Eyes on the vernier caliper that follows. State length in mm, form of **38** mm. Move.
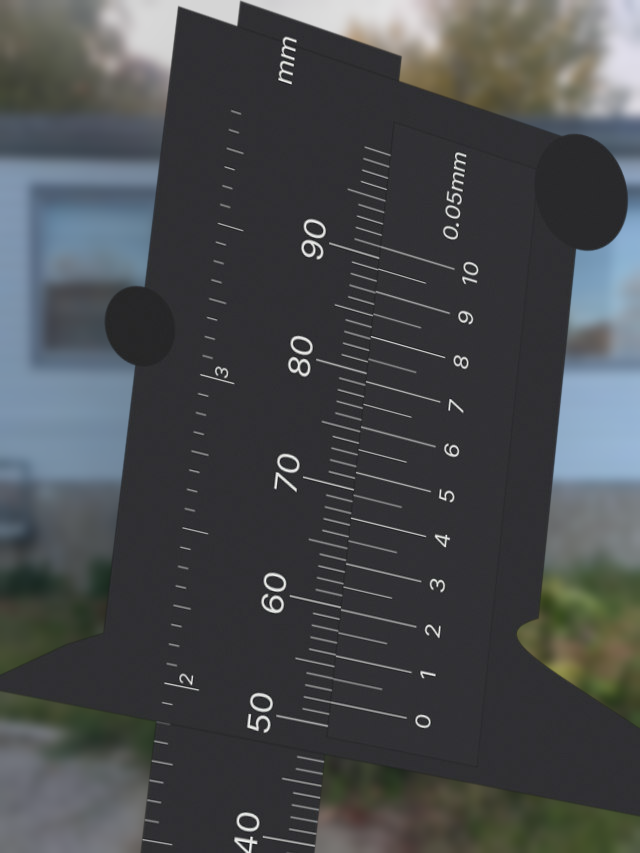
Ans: **52.0** mm
